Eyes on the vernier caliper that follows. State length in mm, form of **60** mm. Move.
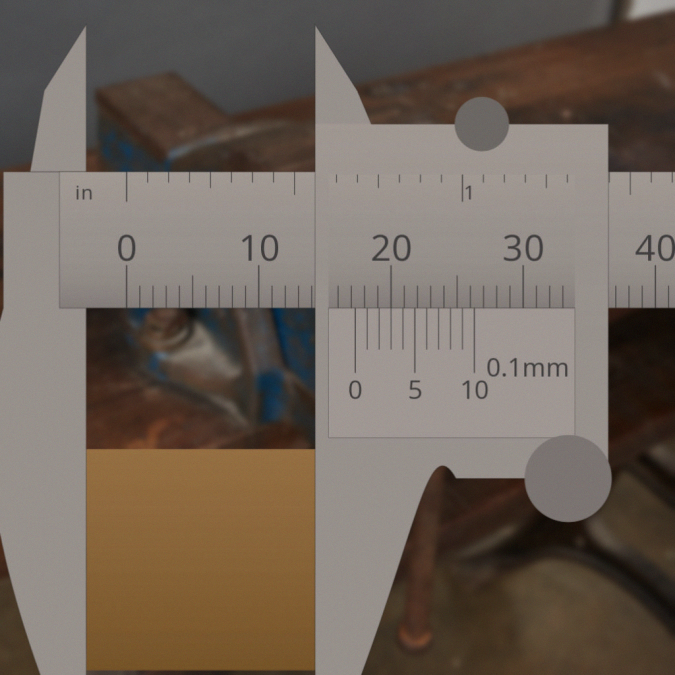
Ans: **17.3** mm
